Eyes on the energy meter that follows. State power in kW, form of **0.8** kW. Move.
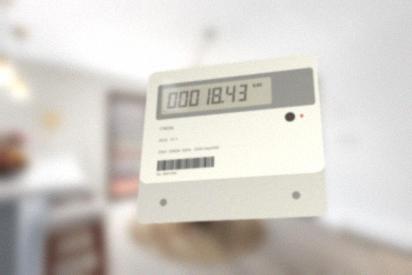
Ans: **18.43** kW
